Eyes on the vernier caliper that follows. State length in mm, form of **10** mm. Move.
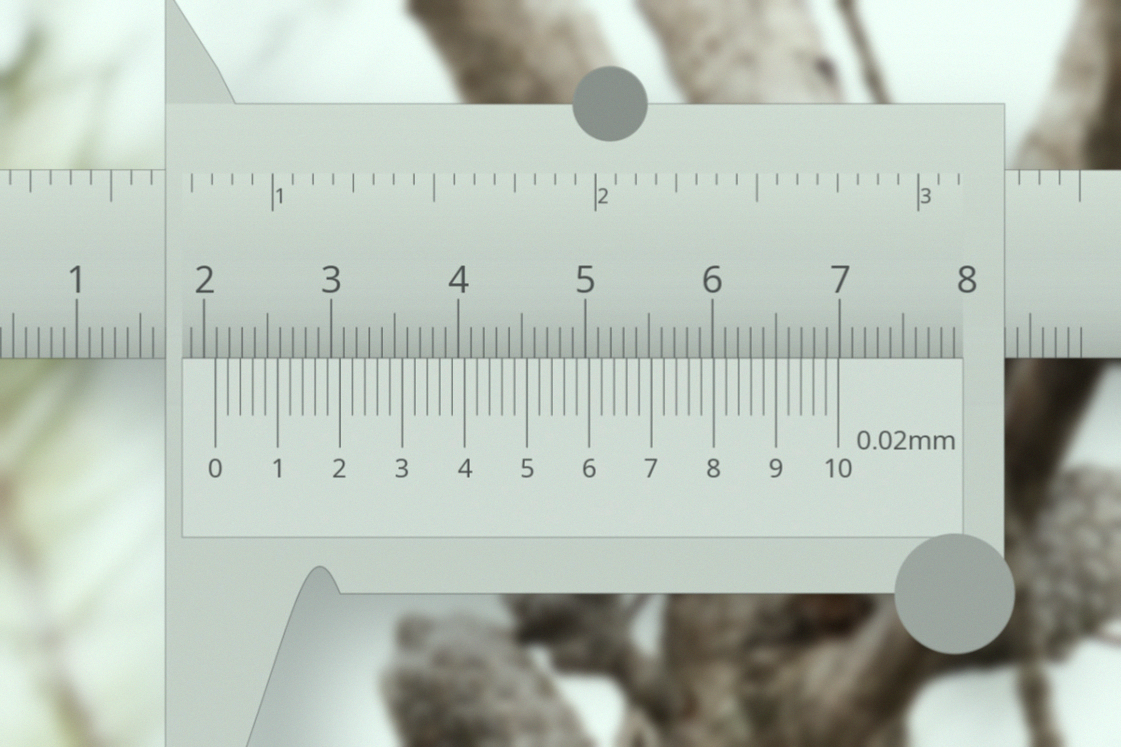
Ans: **20.9** mm
